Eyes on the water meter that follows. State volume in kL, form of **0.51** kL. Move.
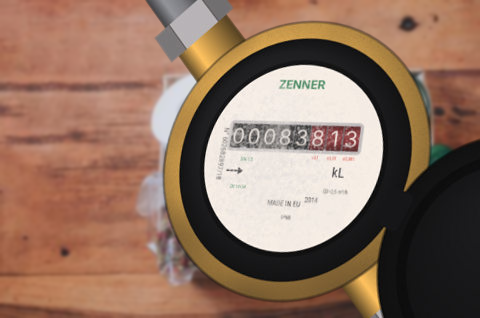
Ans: **83.813** kL
